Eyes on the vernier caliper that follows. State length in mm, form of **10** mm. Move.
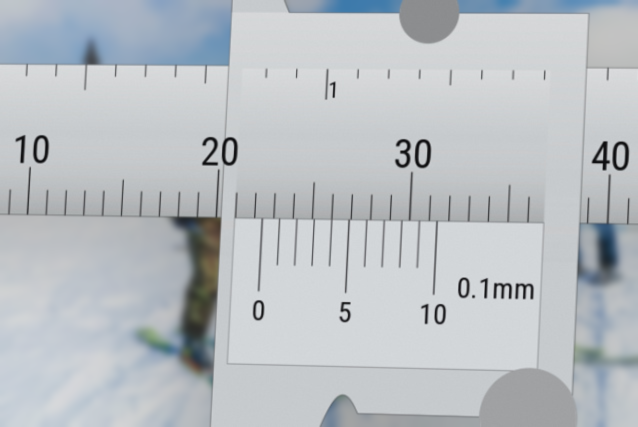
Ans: **22.4** mm
